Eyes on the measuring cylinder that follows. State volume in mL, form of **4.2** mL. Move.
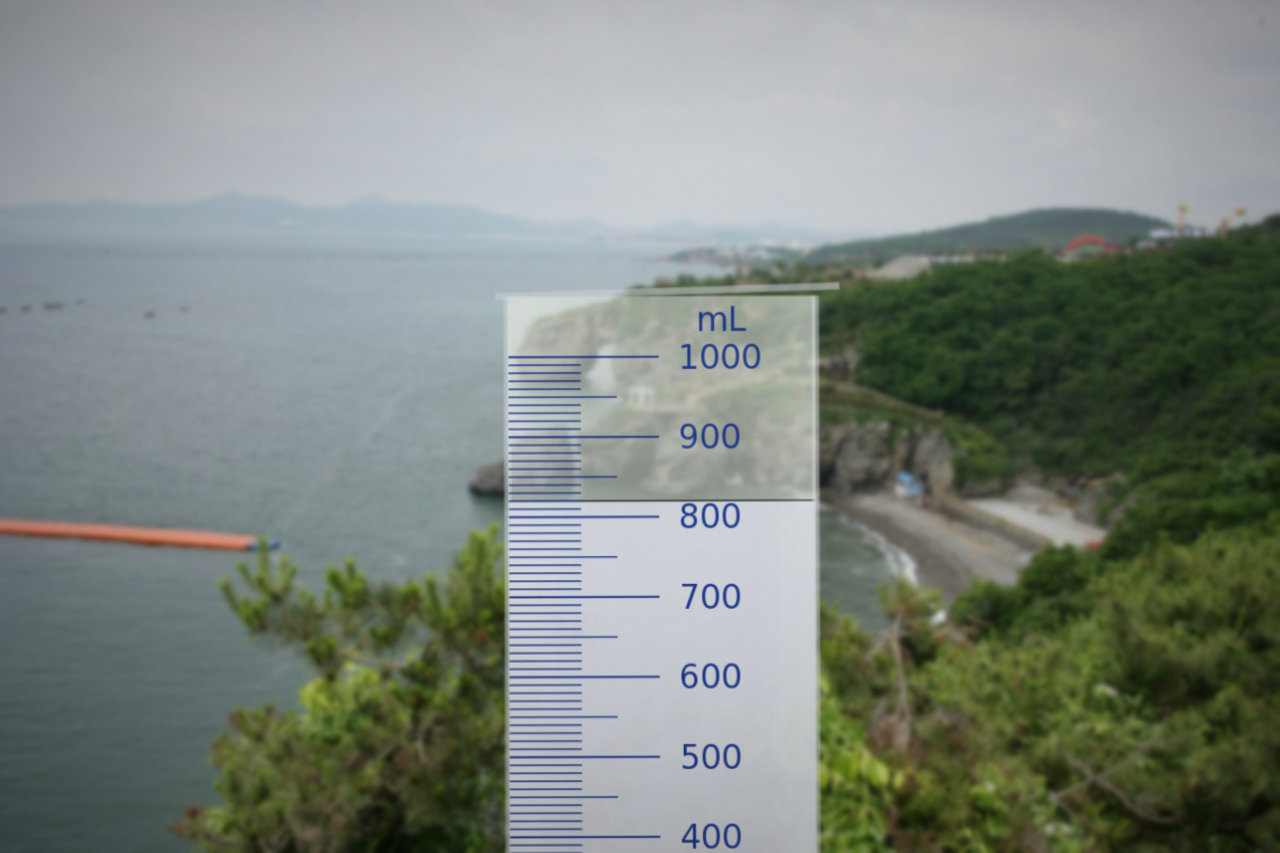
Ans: **820** mL
